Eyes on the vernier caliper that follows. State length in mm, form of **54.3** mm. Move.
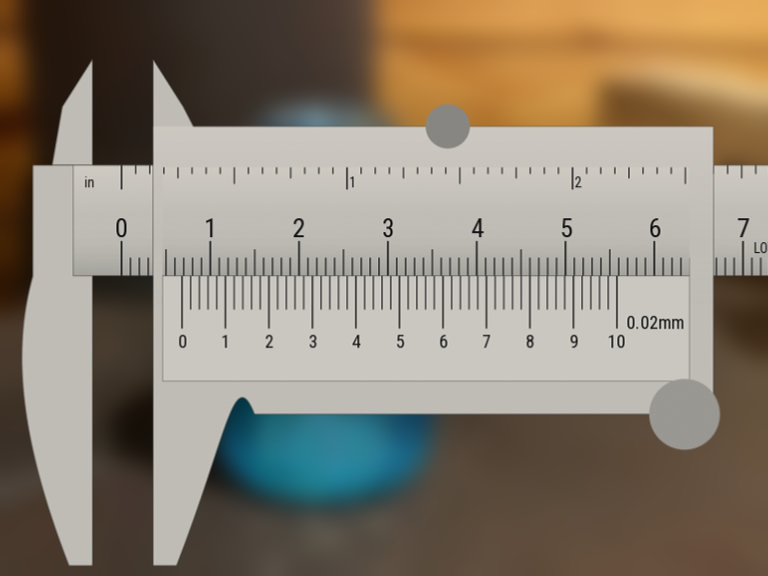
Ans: **6.8** mm
